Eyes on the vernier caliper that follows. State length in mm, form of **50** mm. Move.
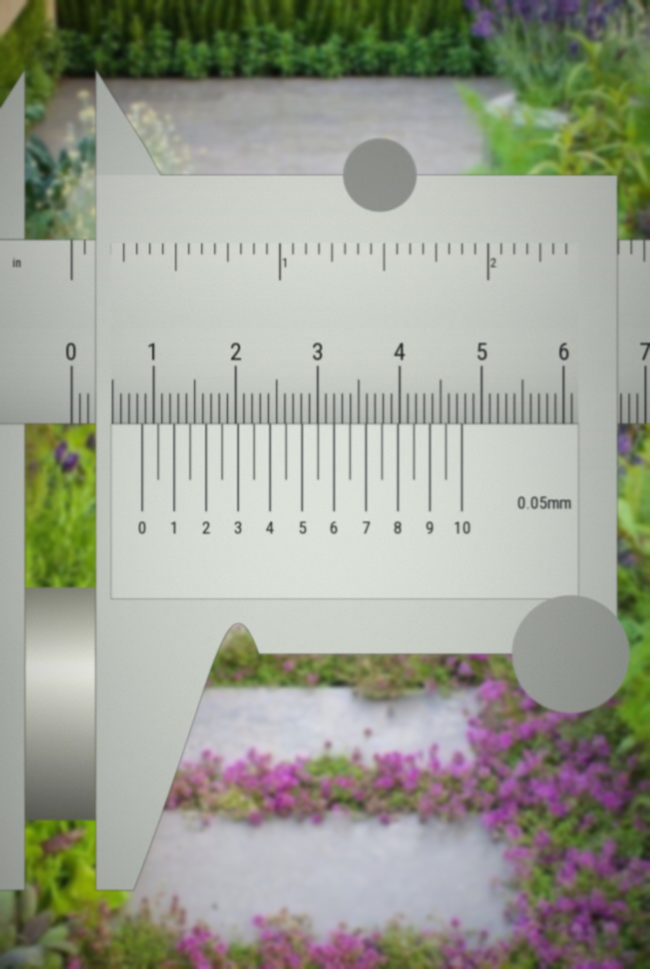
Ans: **8.6** mm
